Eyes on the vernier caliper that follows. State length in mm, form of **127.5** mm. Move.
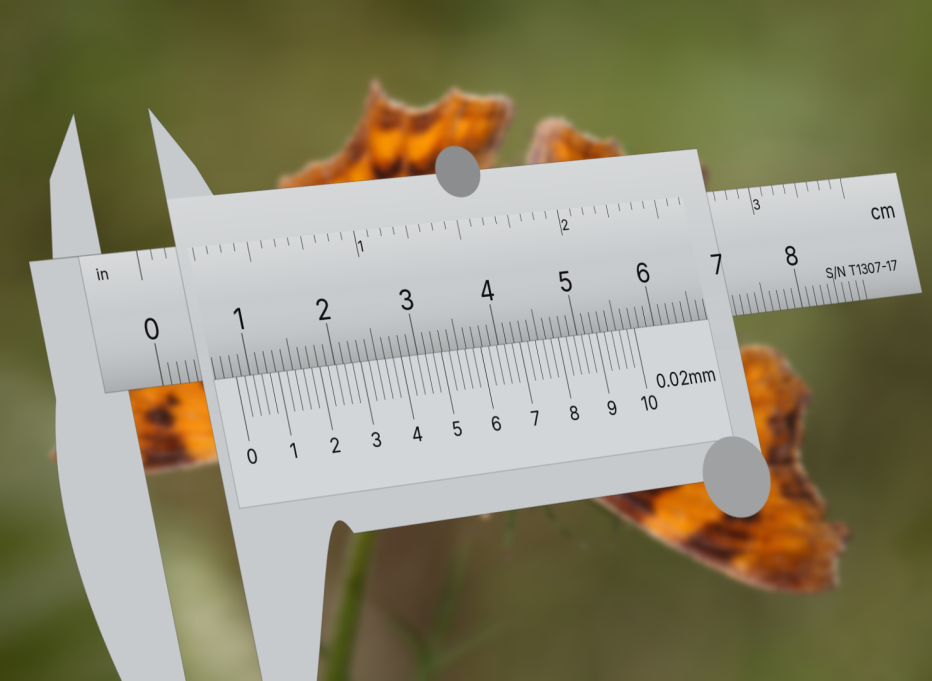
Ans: **8.4** mm
